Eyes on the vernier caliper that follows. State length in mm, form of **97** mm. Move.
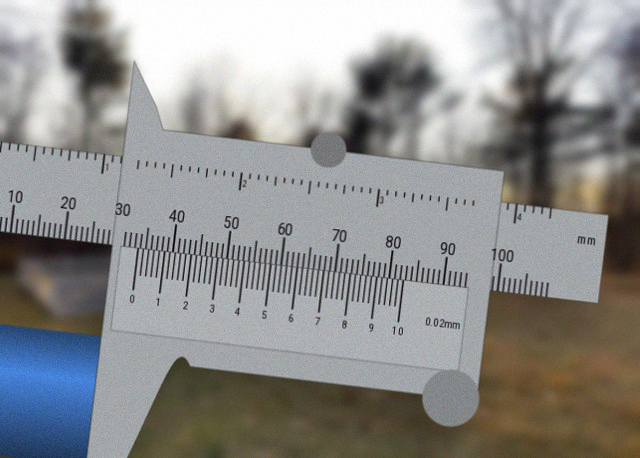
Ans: **33.6** mm
